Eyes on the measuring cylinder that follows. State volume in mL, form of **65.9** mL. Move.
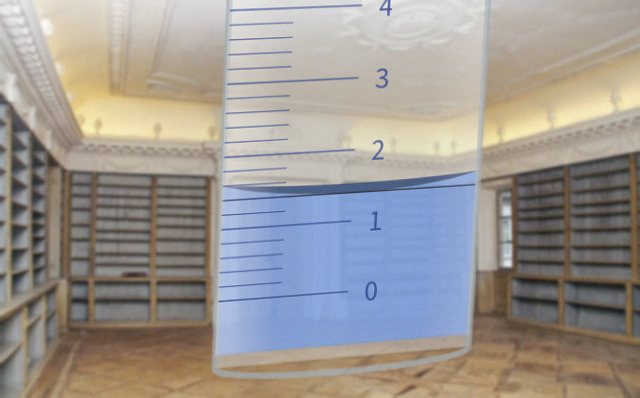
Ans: **1.4** mL
